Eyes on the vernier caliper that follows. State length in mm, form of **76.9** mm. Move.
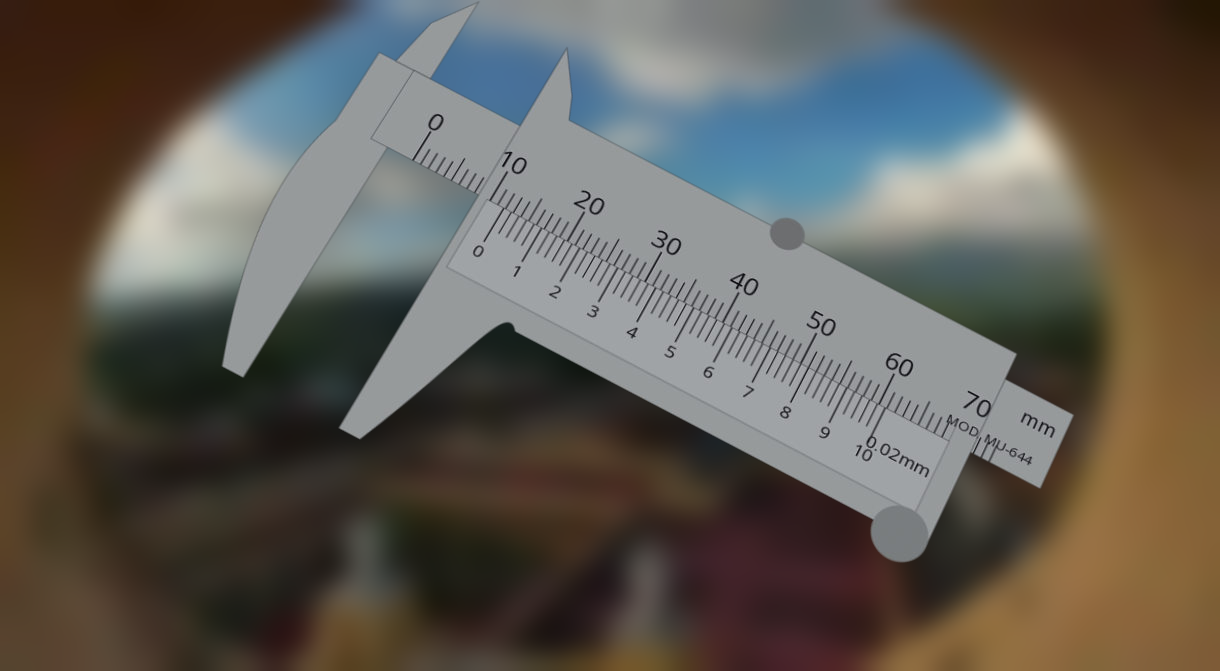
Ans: **11.8** mm
